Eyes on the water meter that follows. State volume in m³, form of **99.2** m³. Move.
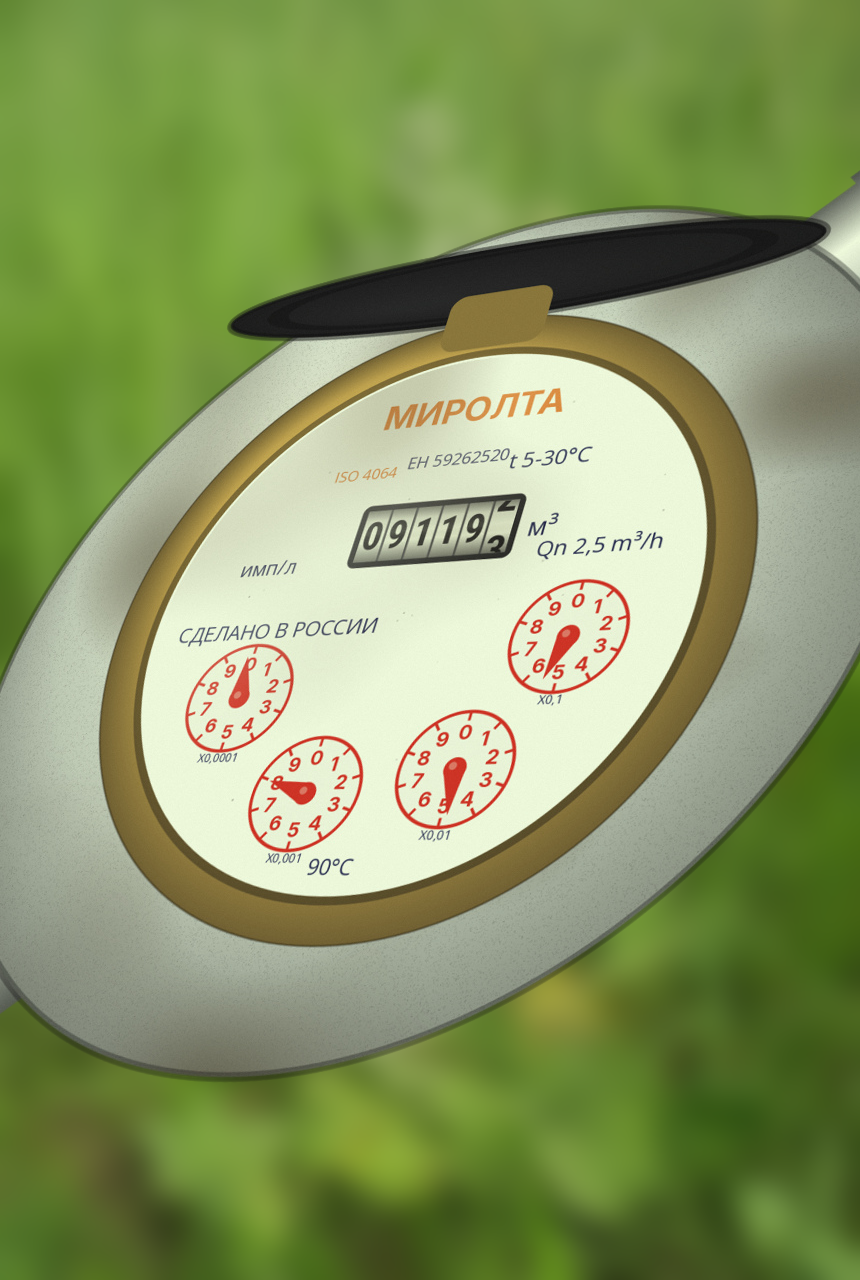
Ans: **91192.5479** m³
